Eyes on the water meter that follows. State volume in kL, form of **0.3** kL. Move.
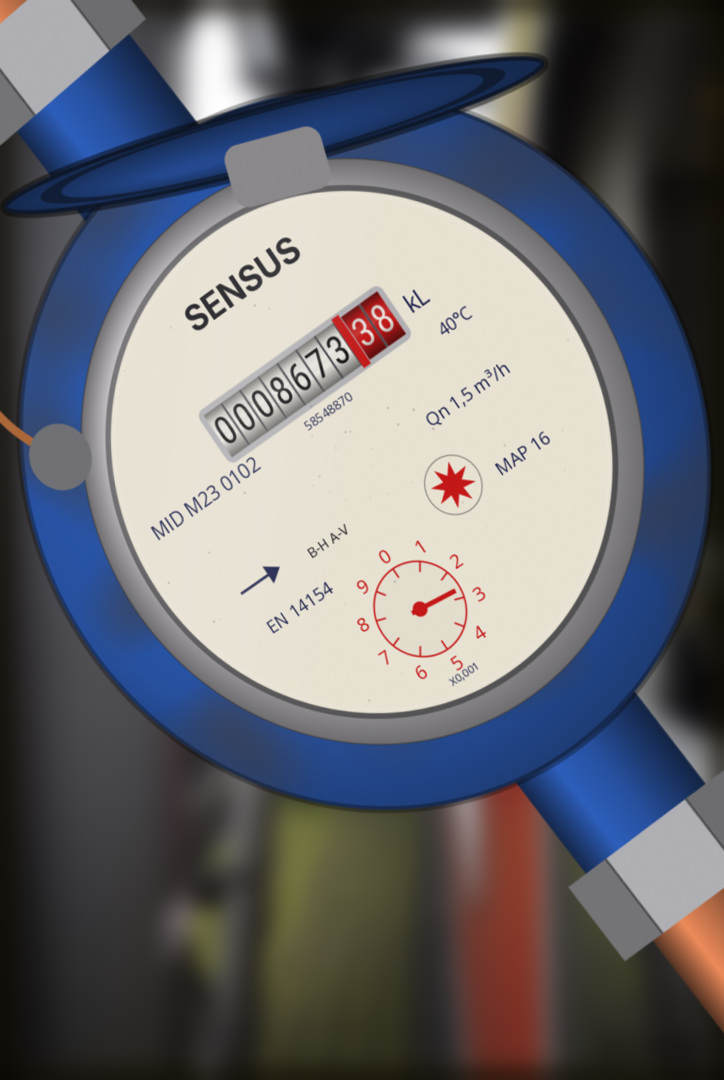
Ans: **8673.382** kL
